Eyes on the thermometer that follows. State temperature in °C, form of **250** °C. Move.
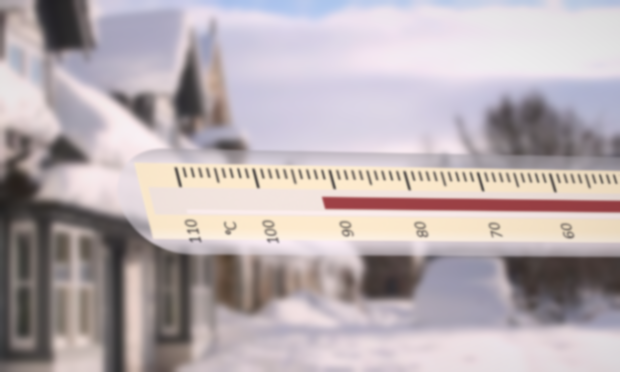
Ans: **92** °C
